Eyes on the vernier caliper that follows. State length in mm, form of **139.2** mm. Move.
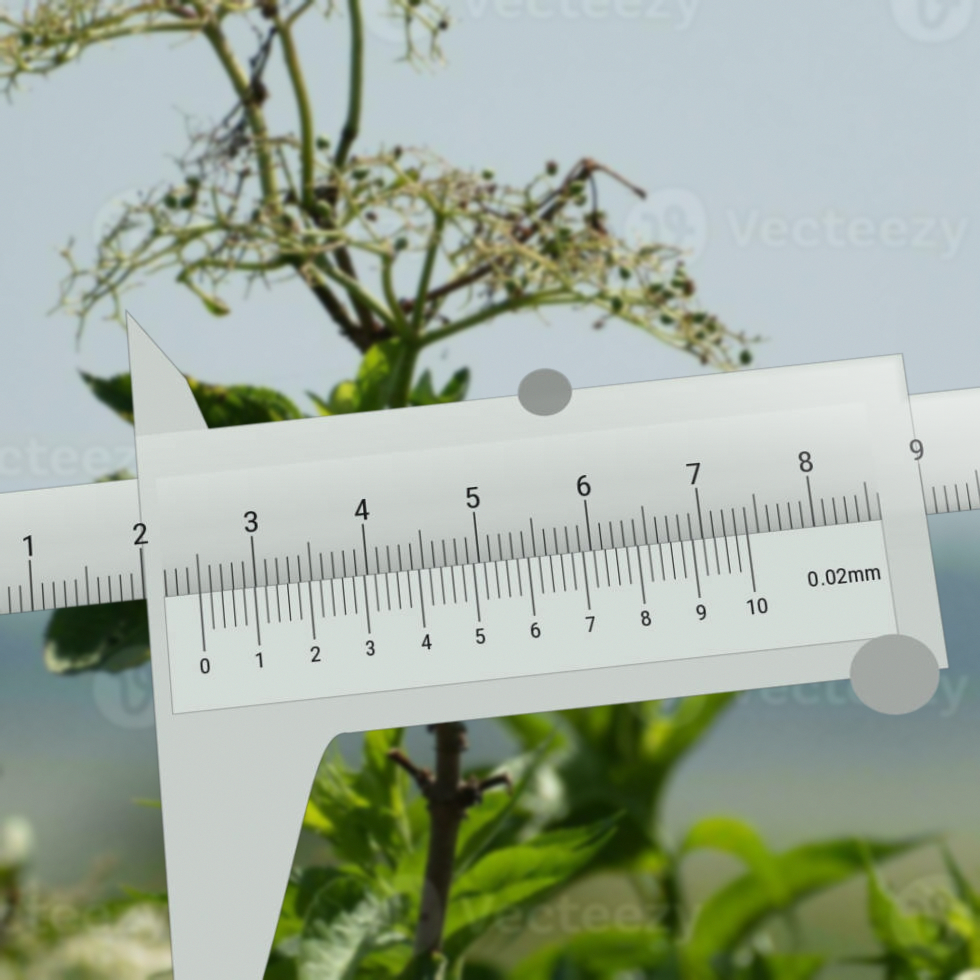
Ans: **25.0** mm
